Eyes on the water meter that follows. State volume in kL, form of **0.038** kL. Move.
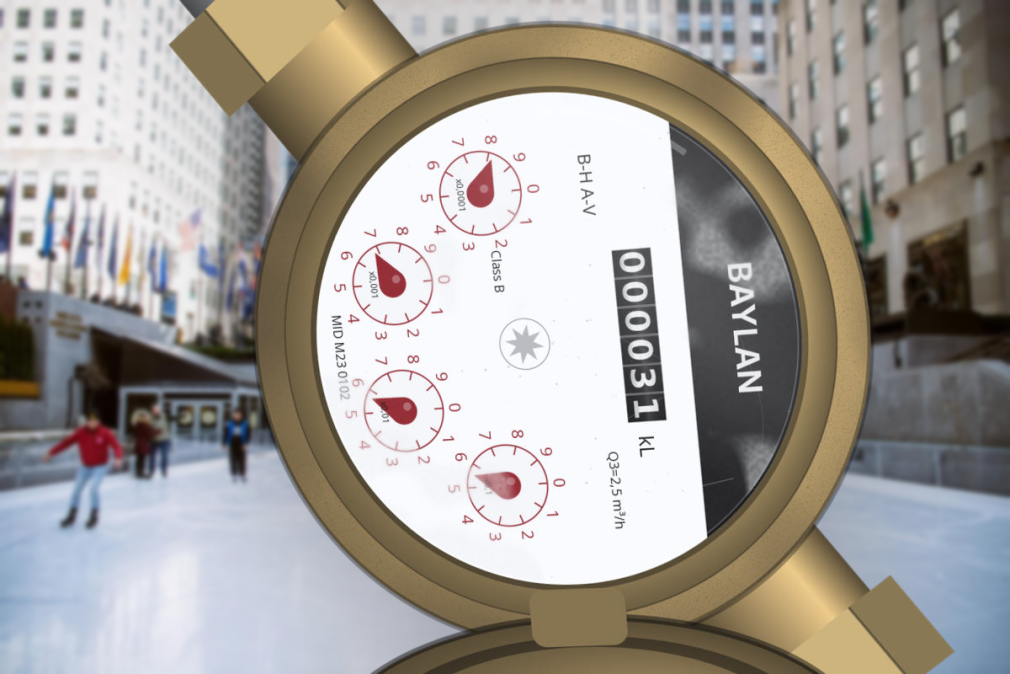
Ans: **31.5568** kL
